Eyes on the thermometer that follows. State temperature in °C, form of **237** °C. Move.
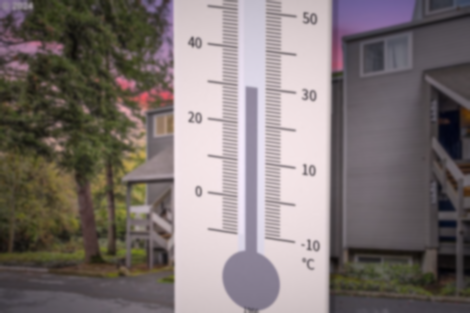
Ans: **30** °C
